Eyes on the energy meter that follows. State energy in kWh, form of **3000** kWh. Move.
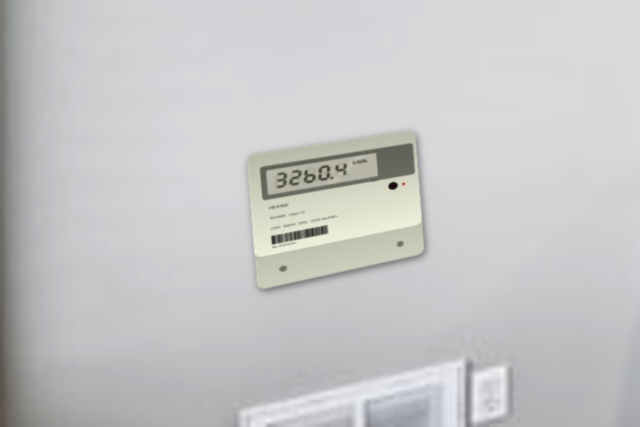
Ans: **3260.4** kWh
